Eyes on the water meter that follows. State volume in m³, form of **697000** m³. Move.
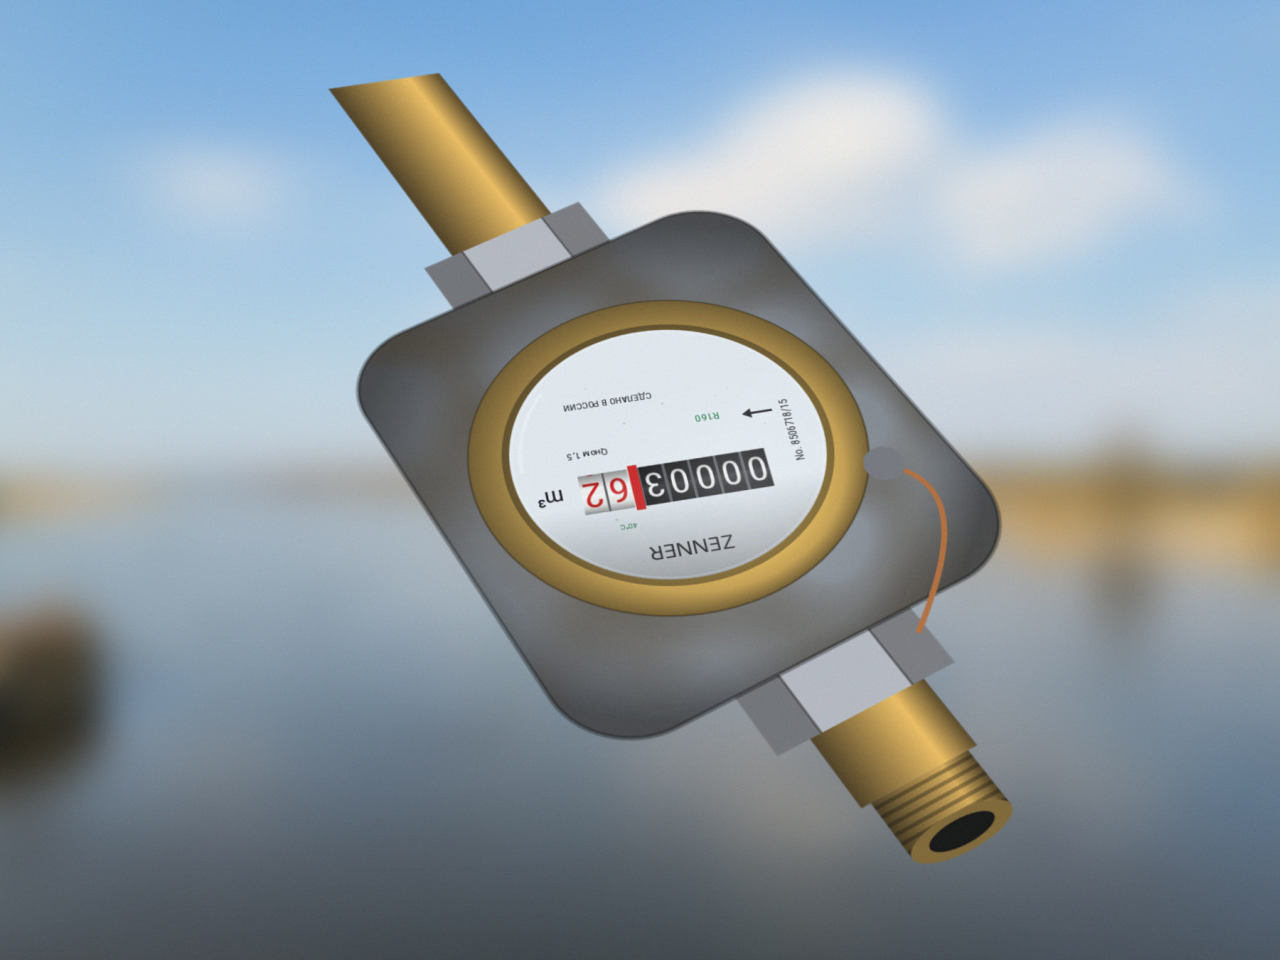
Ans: **3.62** m³
